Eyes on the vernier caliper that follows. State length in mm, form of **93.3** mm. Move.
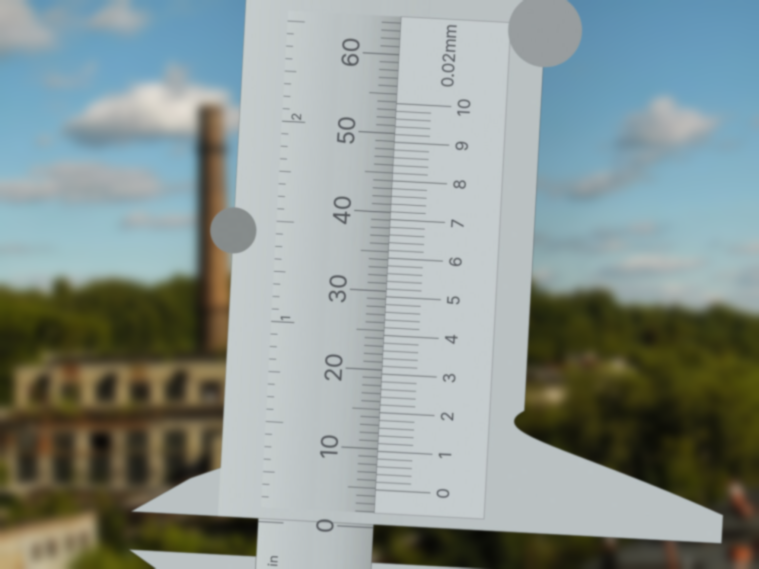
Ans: **4.8** mm
